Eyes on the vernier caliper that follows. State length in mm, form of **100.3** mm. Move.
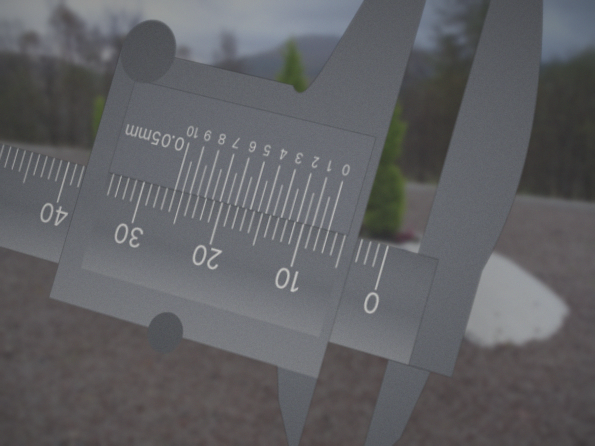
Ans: **7.0** mm
